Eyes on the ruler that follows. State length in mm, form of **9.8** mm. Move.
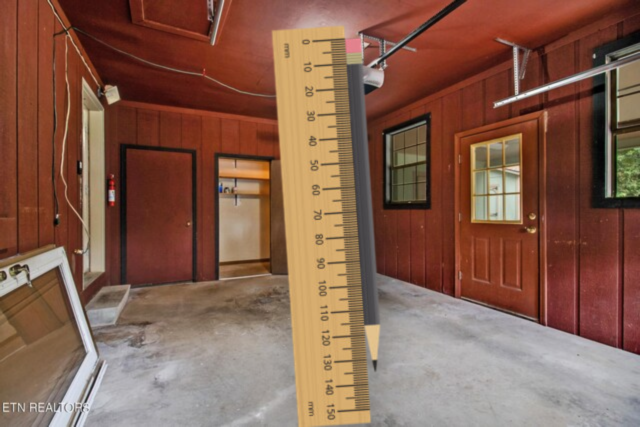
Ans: **135** mm
